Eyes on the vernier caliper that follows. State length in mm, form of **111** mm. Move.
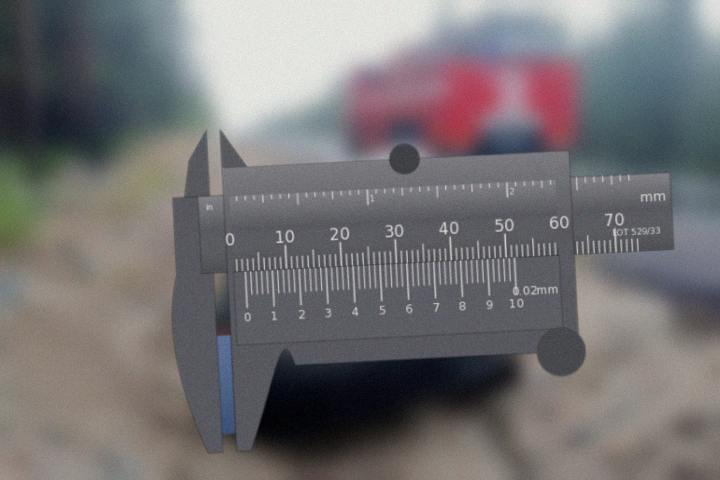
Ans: **2.5** mm
